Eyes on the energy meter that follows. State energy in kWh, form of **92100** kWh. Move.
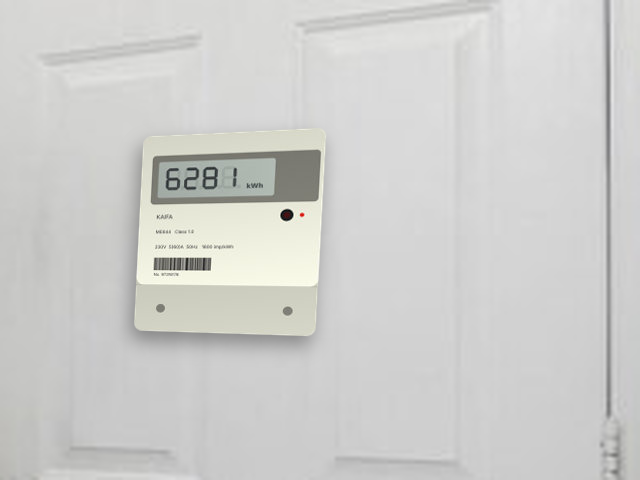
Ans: **6281** kWh
